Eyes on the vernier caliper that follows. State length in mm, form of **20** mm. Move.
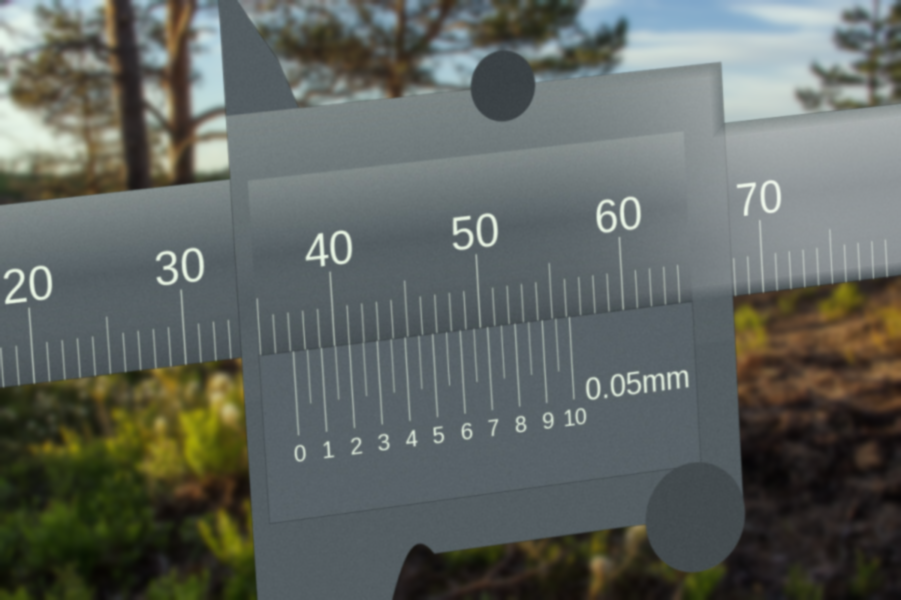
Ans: **37.2** mm
